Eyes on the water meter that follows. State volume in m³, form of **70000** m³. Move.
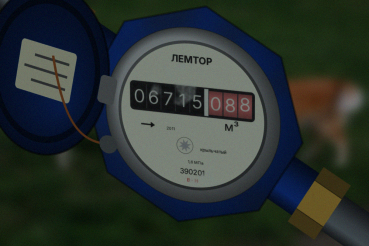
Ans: **6715.088** m³
